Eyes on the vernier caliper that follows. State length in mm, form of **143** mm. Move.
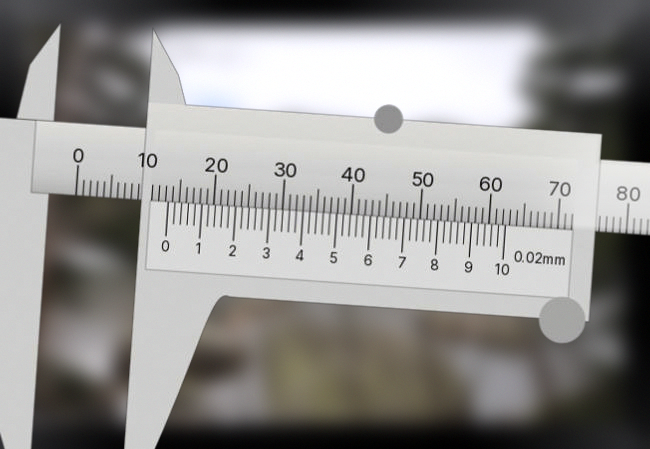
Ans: **13.4** mm
